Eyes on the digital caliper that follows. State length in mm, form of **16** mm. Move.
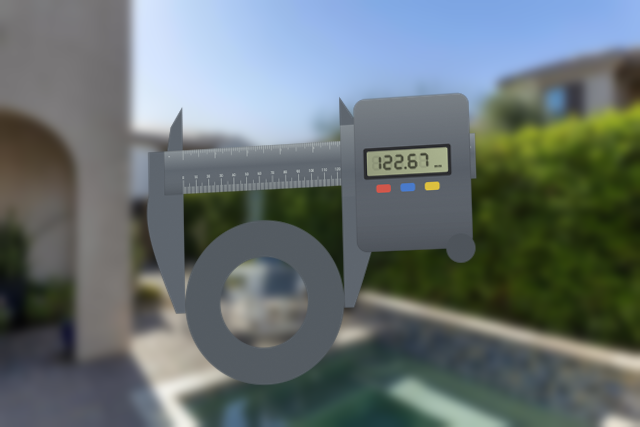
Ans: **122.67** mm
